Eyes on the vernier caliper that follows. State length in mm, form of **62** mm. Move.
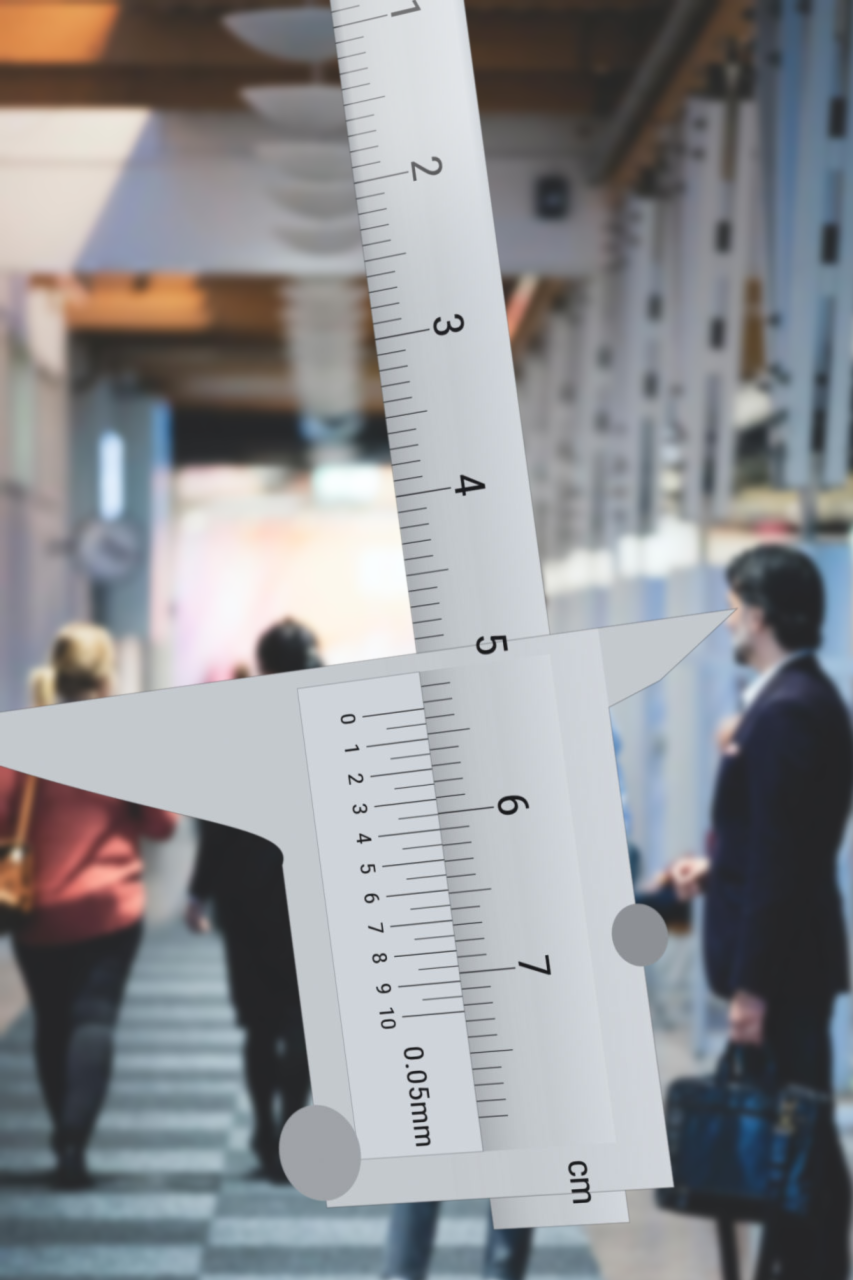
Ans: **53.4** mm
